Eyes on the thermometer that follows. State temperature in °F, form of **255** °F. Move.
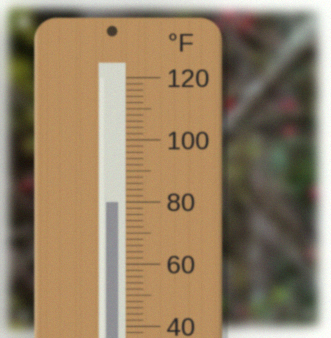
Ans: **80** °F
